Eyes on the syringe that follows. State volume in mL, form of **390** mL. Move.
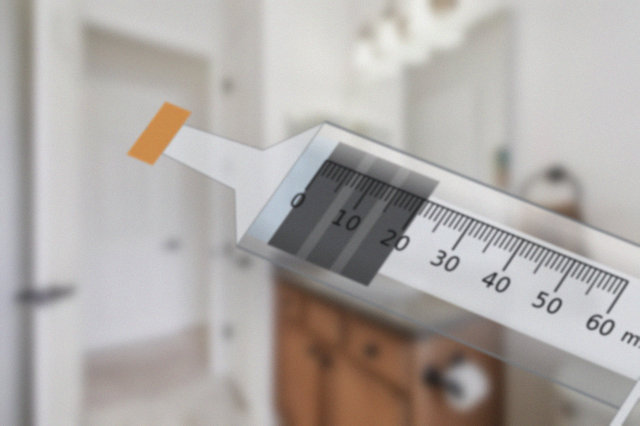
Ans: **0** mL
